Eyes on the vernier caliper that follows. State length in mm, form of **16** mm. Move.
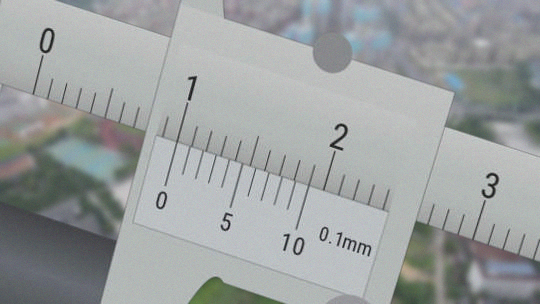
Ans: **10.0** mm
